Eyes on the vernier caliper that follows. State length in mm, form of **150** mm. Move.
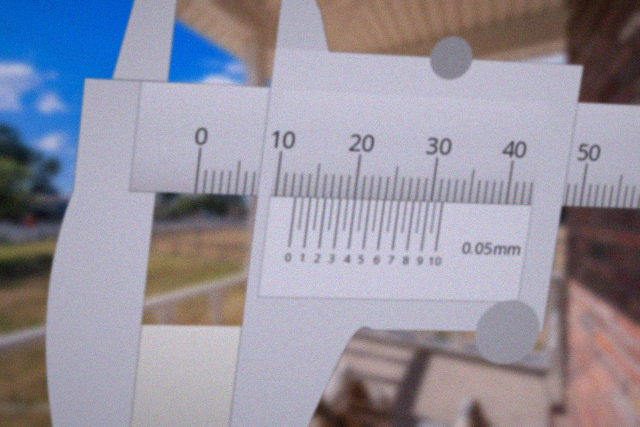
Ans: **12.5** mm
